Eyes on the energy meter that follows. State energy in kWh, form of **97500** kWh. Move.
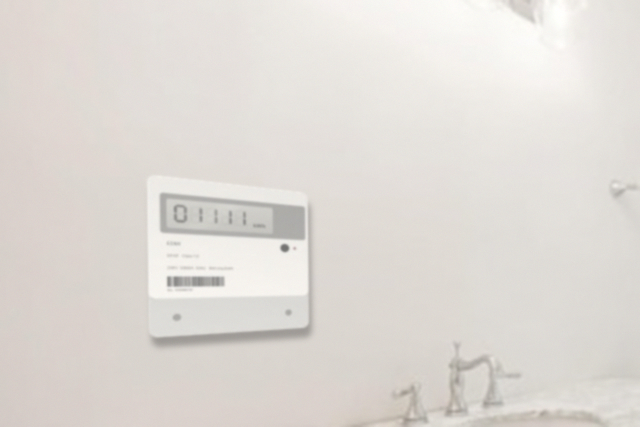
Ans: **1111** kWh
